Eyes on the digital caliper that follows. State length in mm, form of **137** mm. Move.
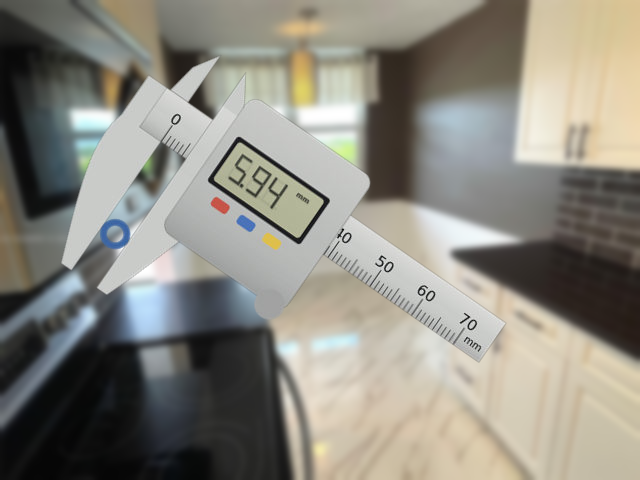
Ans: **5.94** mm
